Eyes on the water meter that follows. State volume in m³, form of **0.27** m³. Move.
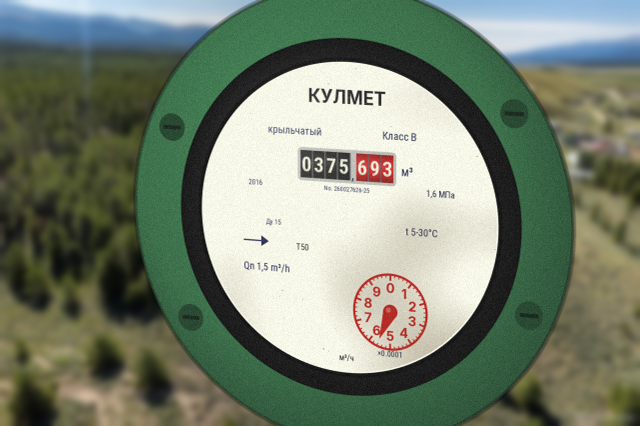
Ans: **375.6935** m³
